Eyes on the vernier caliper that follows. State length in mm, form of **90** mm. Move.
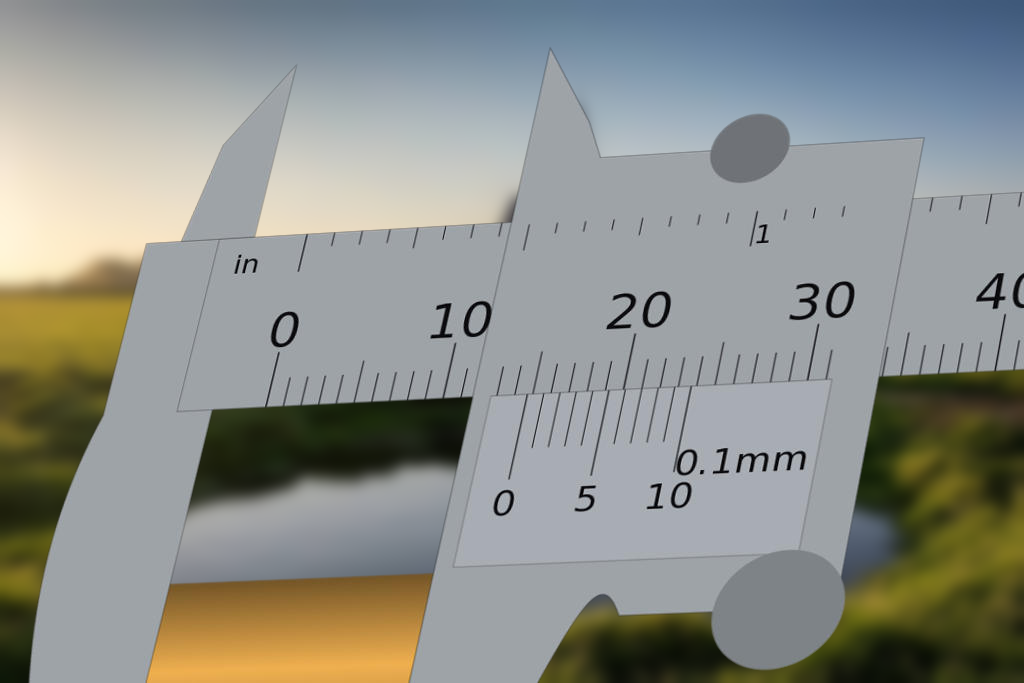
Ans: **14.7** mm
